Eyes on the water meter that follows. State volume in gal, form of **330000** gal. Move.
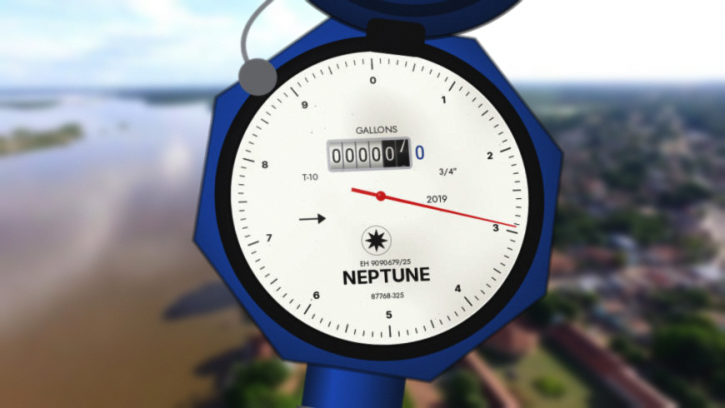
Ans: **72.9** gal
